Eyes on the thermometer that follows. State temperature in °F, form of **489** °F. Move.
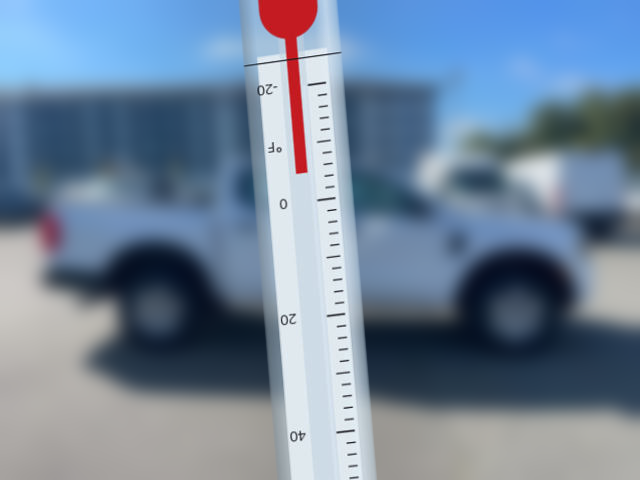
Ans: **-5** °F
